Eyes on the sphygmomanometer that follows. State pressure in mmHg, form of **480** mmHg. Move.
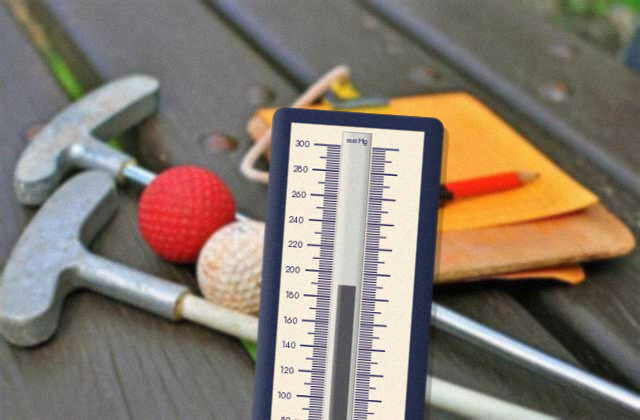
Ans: **190** mmHg
